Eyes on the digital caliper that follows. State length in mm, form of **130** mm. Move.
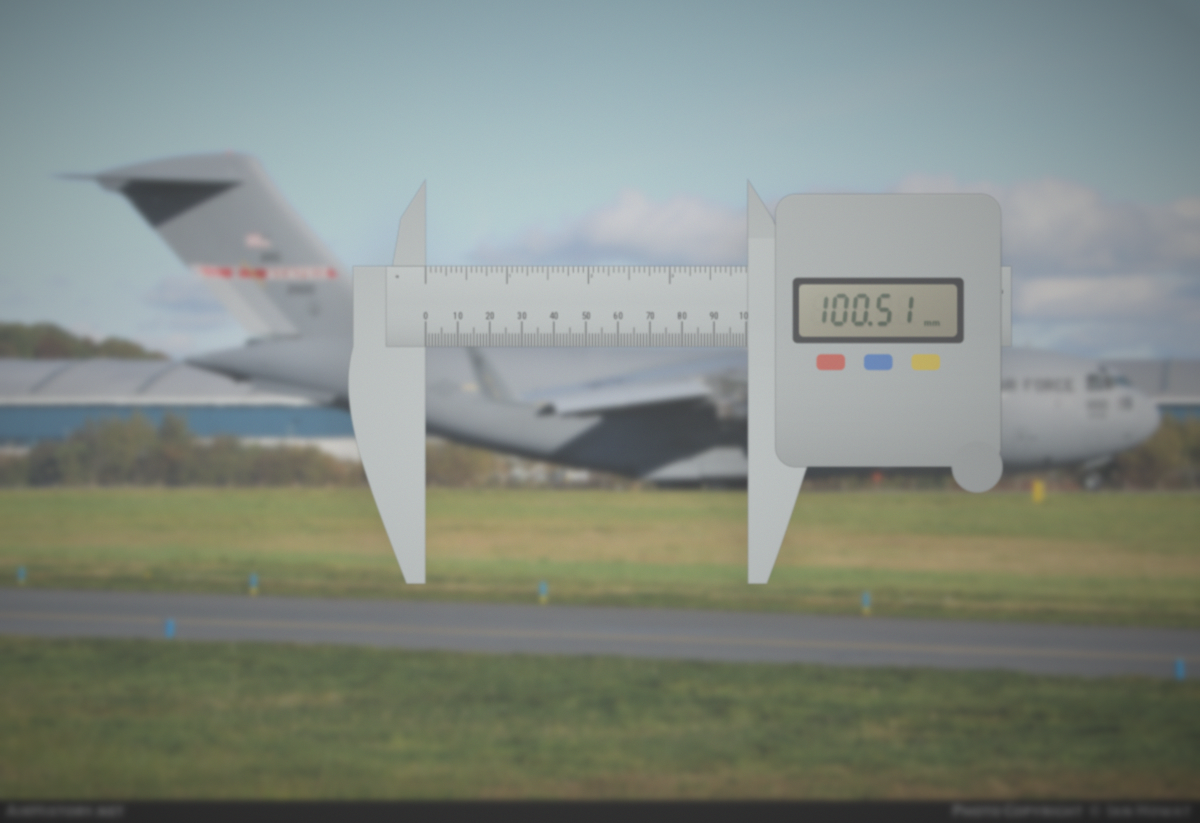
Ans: **100.51** mm
